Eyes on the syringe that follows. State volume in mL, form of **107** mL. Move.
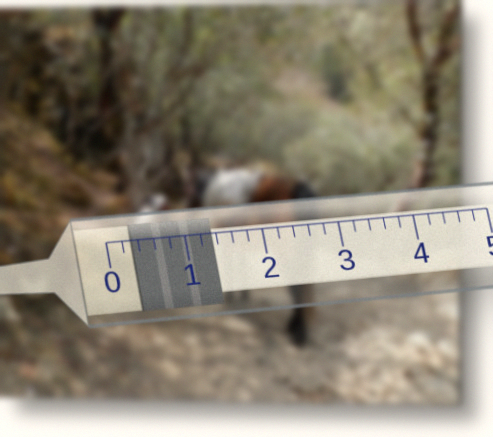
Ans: **0.3** mL
